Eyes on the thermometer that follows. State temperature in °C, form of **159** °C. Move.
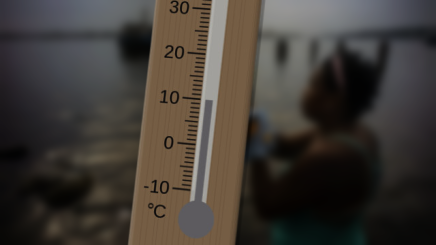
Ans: **10** °C
